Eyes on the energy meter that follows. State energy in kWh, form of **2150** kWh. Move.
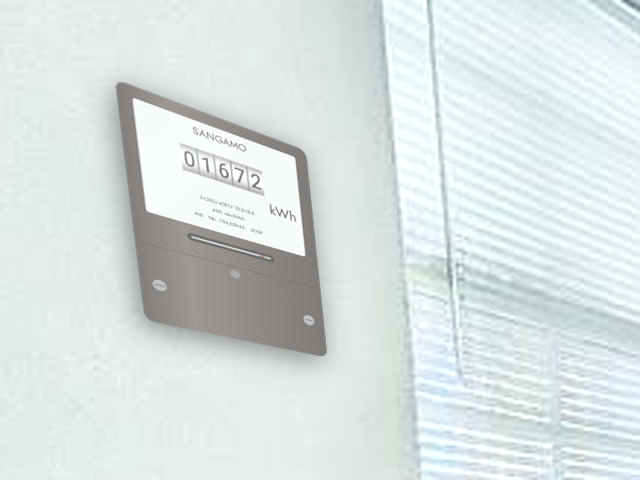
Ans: **1672** kWh
